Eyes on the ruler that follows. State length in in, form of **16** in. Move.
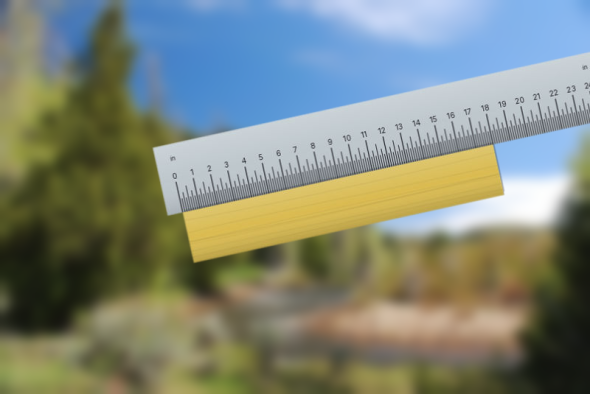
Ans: **18** in
